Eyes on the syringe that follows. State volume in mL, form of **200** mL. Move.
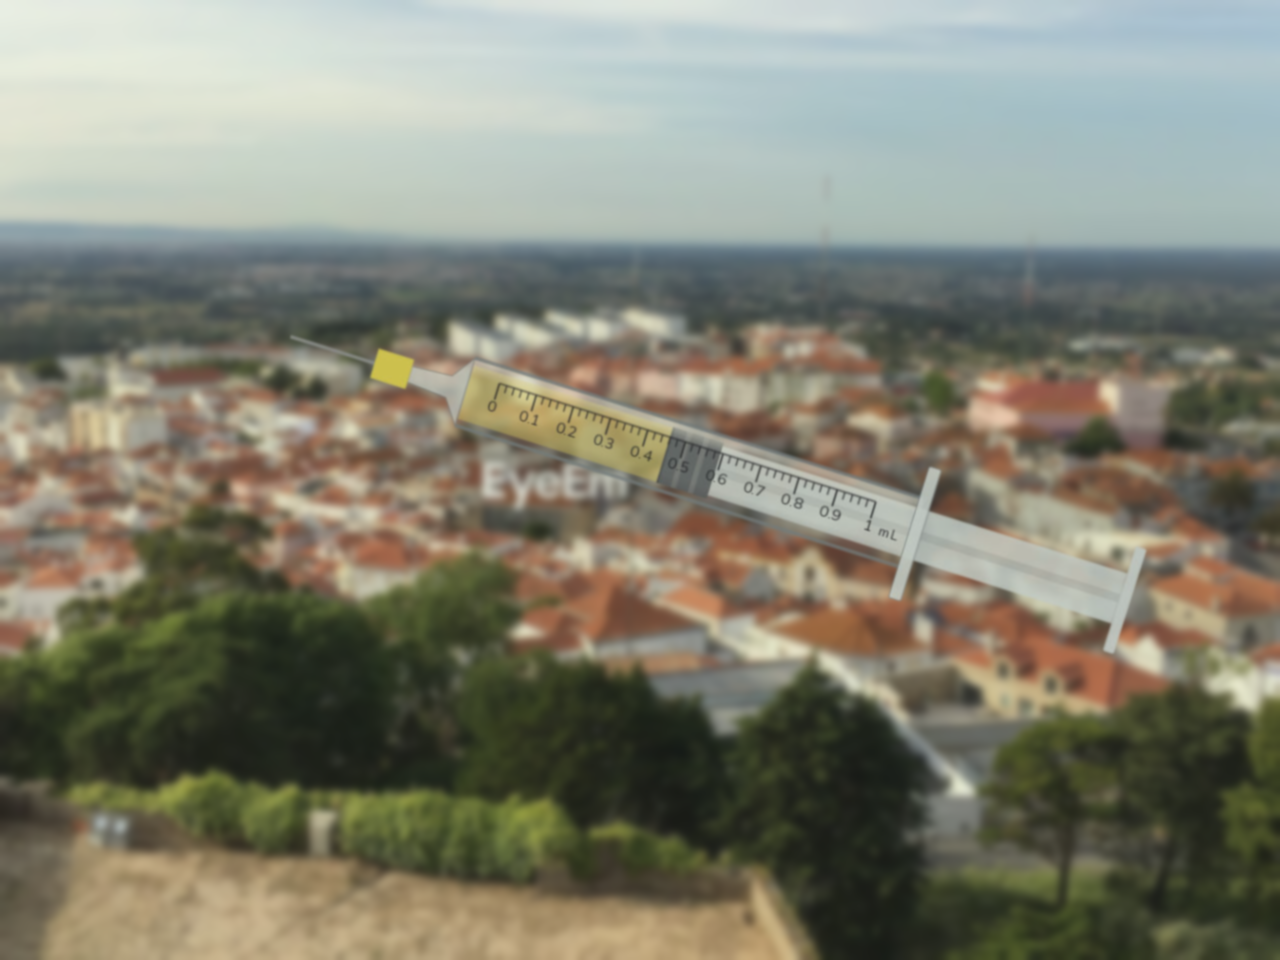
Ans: **0.46** mL
